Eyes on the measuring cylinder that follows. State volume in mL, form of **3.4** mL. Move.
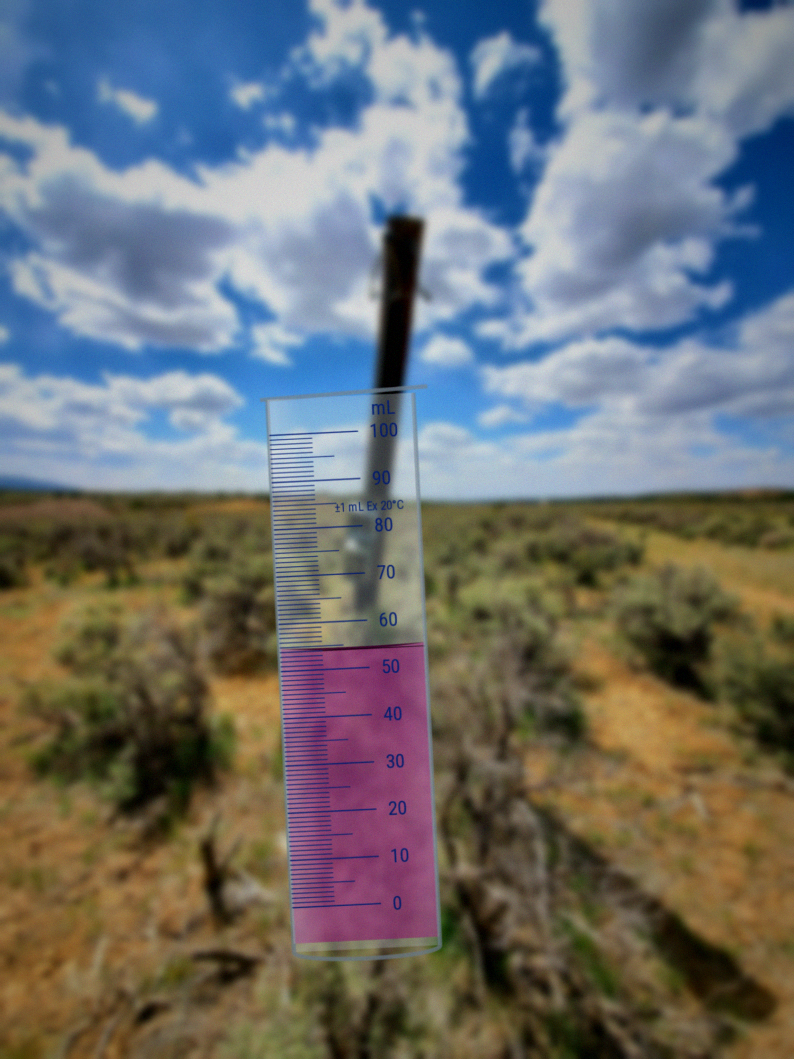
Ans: **54** mL
